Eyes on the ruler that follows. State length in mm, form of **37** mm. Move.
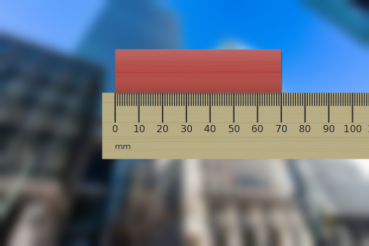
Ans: **70** mm
